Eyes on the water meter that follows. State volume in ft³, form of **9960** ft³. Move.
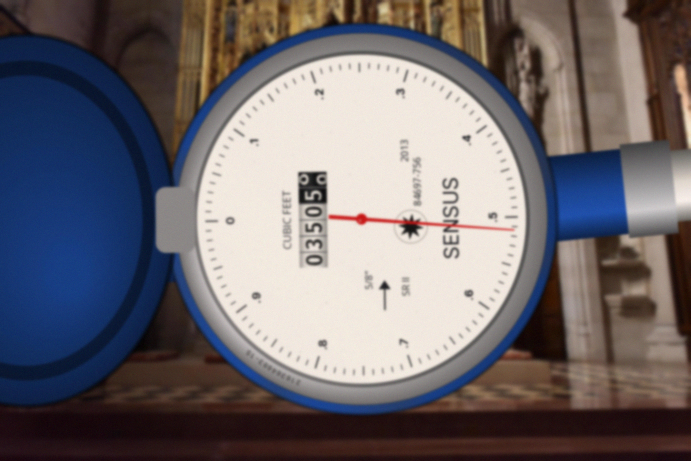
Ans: **35058.51** ft³
